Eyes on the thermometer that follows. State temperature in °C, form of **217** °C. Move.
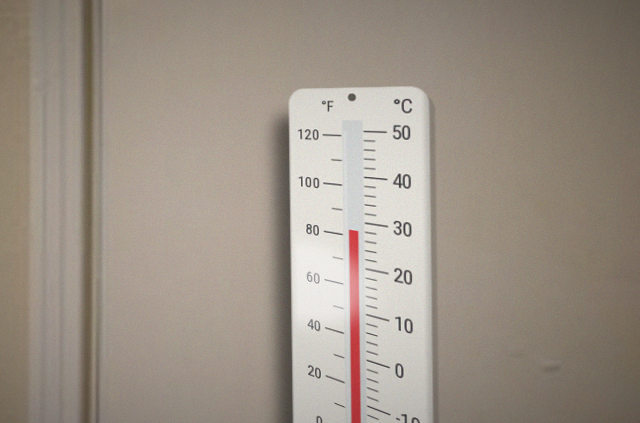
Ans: **28** °C
